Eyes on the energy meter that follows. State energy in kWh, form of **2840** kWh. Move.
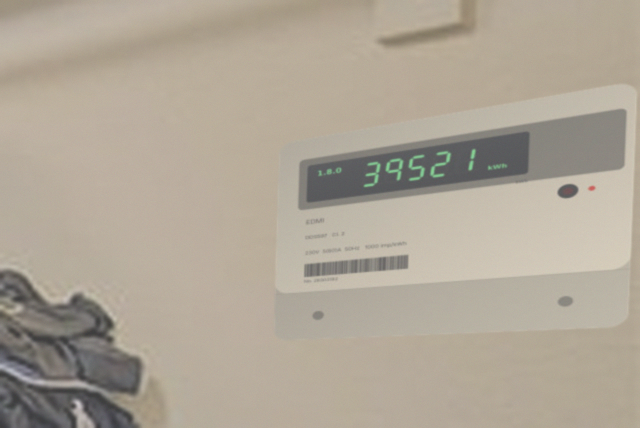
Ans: **39521** kWh
